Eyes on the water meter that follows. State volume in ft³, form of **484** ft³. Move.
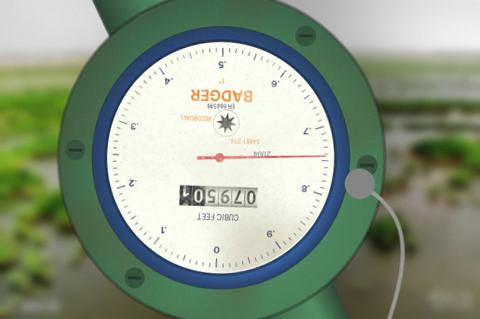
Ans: **79500.74** ft³
